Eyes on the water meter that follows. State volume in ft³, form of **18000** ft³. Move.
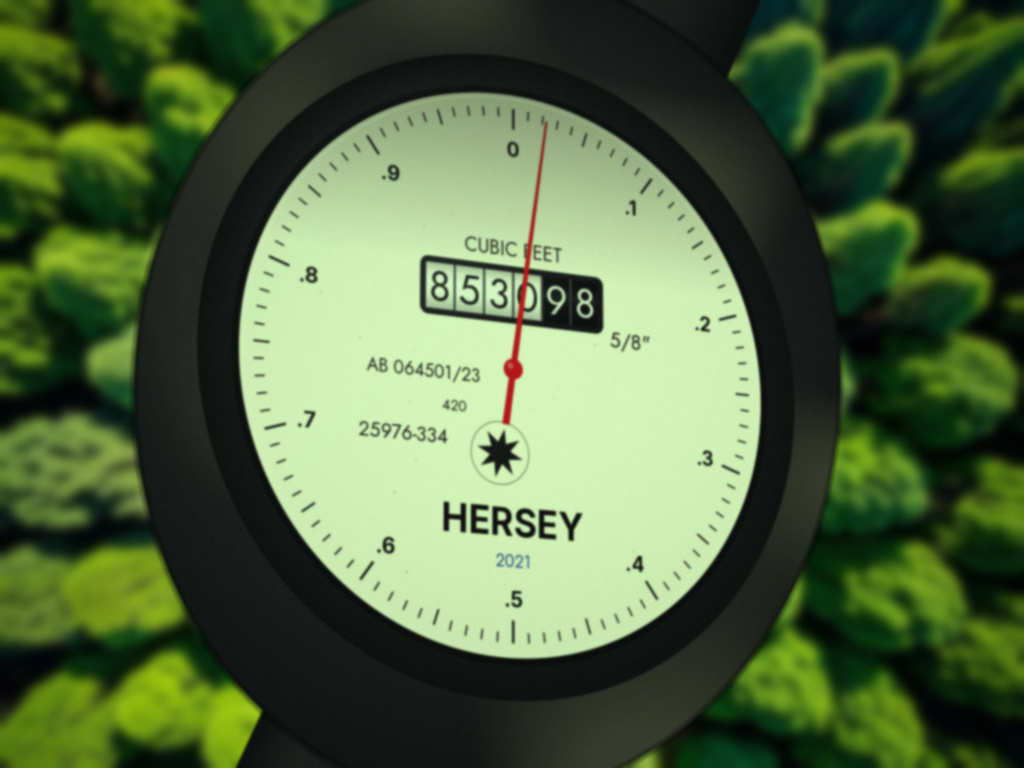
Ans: **853098.02** ft³
